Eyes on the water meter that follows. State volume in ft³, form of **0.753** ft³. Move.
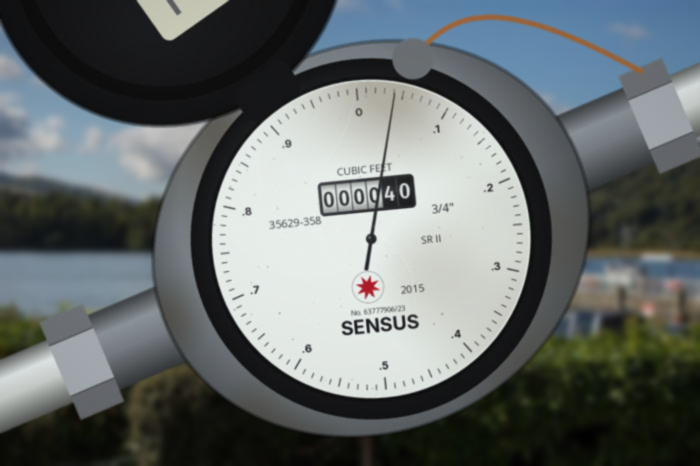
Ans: **40.04** ft³
